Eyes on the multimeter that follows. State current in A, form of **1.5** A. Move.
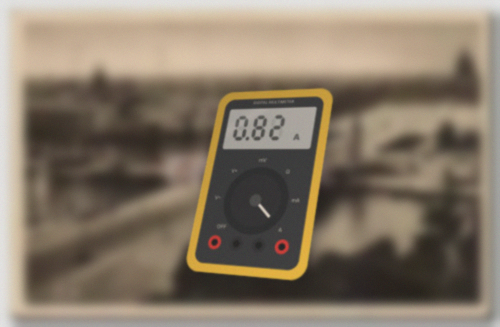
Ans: **0.82** A
